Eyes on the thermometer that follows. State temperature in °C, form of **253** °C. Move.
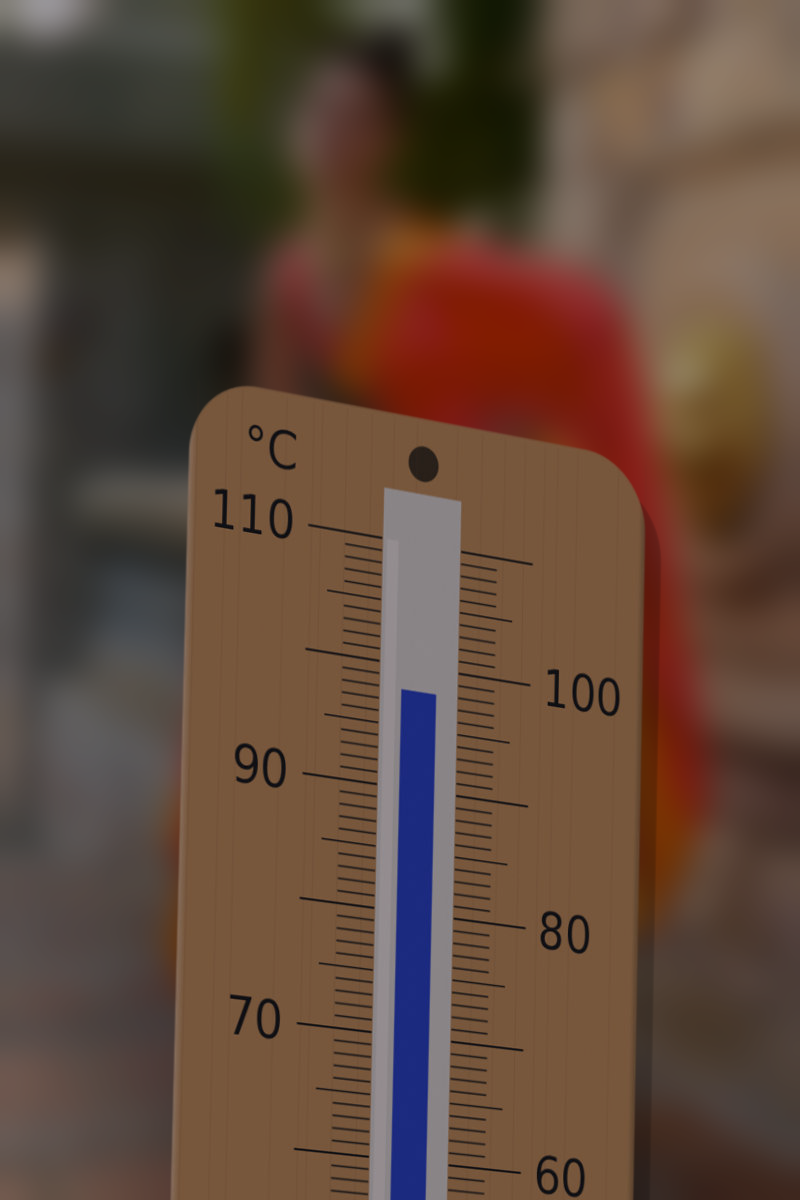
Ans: **98** °C
